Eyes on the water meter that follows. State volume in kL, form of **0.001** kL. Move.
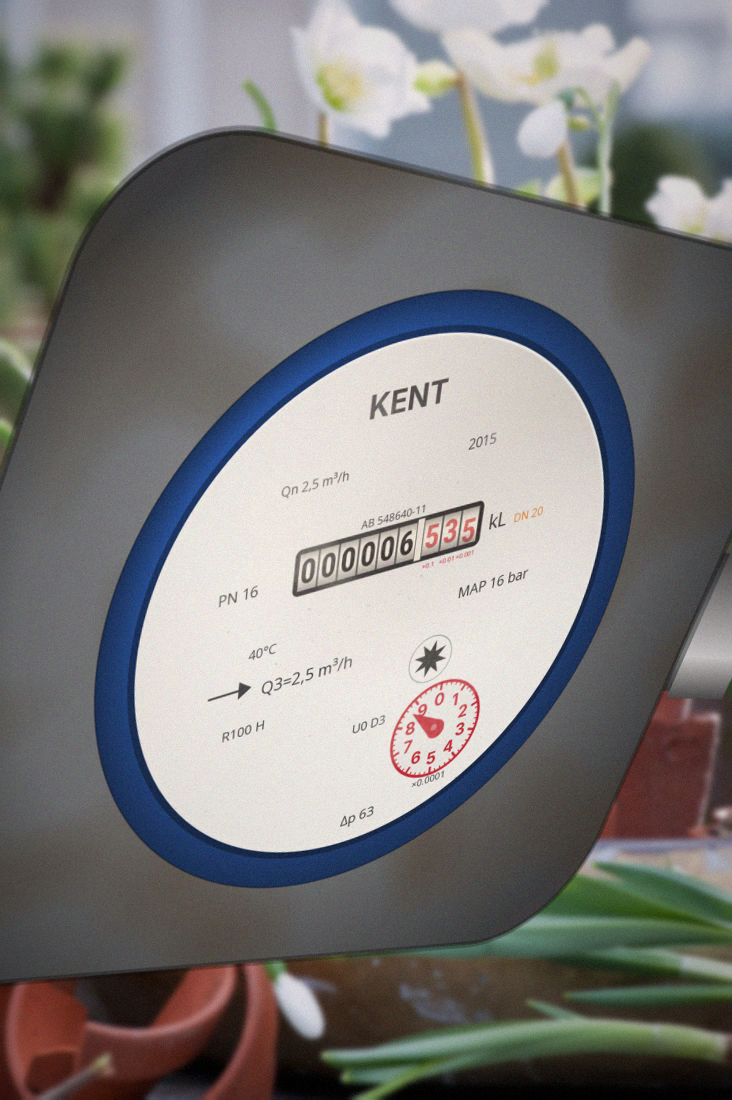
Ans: **6.5348** kL
